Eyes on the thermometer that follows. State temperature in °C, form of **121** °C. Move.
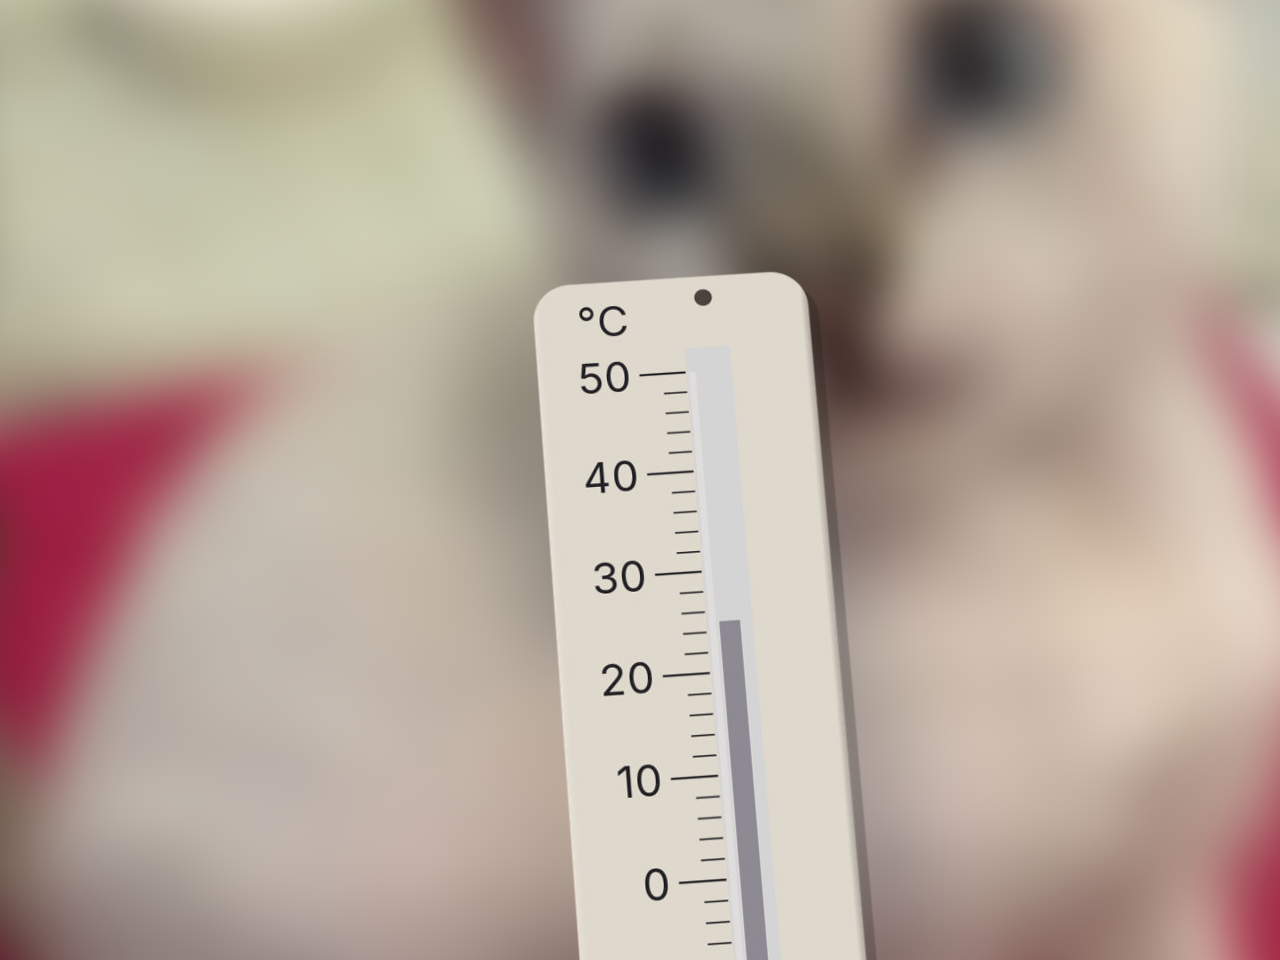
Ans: **25** °C
